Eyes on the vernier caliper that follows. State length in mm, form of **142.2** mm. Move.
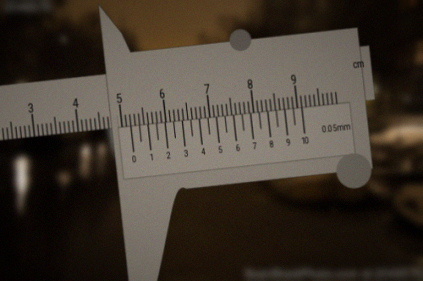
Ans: **52.0** mm
